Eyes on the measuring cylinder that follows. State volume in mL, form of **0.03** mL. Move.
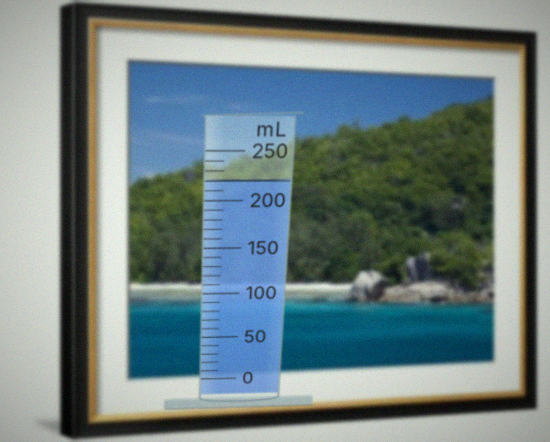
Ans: **220** mL
